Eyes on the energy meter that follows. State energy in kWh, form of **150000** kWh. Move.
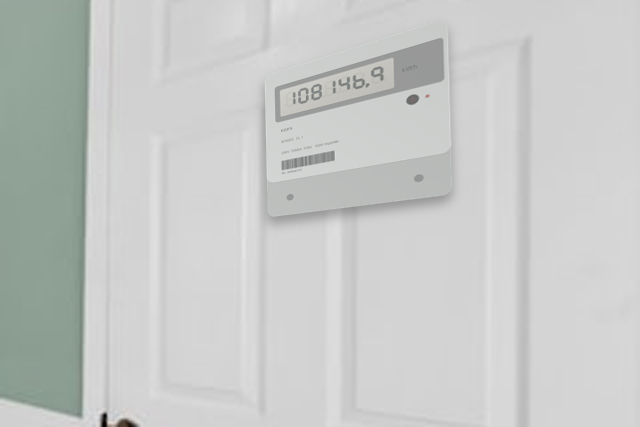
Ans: **108146.9** kWh
